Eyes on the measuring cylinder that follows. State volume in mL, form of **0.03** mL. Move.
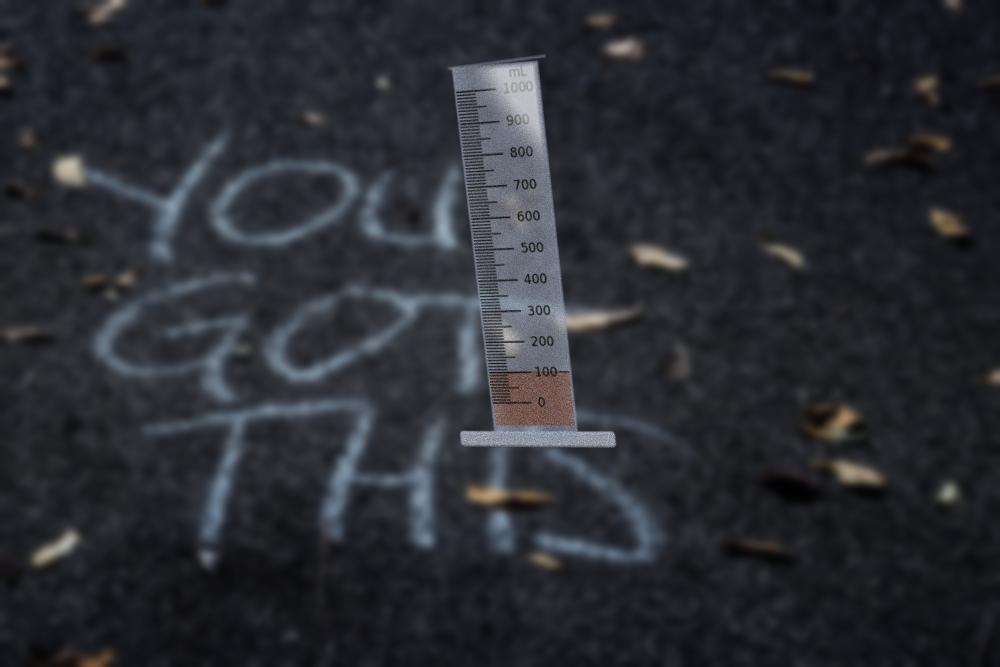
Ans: **100** mL
